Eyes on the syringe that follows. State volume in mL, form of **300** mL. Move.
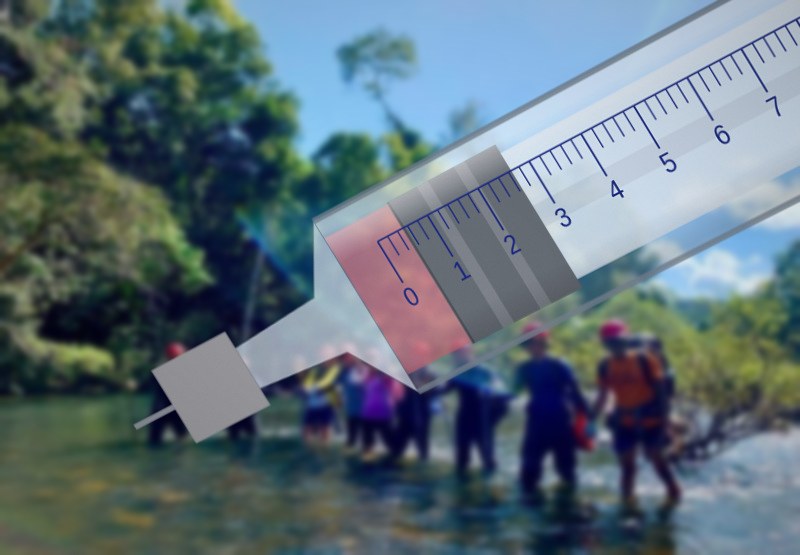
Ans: **0.5** mL
